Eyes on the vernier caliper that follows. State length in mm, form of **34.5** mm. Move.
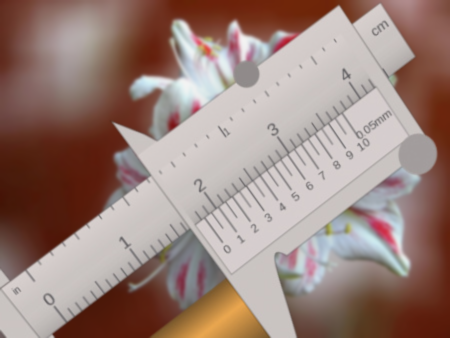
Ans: **18.4** mm
